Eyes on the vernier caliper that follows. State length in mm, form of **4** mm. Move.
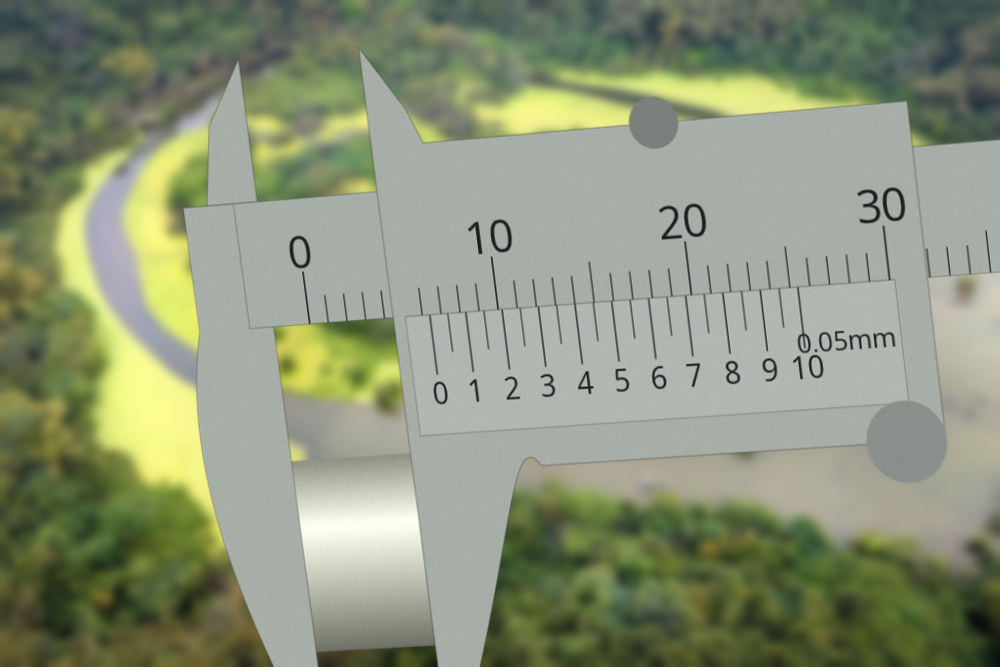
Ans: **6.4** mm
